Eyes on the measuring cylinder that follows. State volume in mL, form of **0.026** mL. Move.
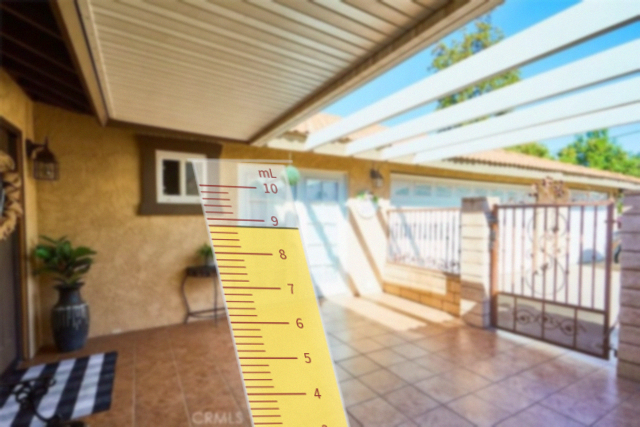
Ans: **8.8** mL
